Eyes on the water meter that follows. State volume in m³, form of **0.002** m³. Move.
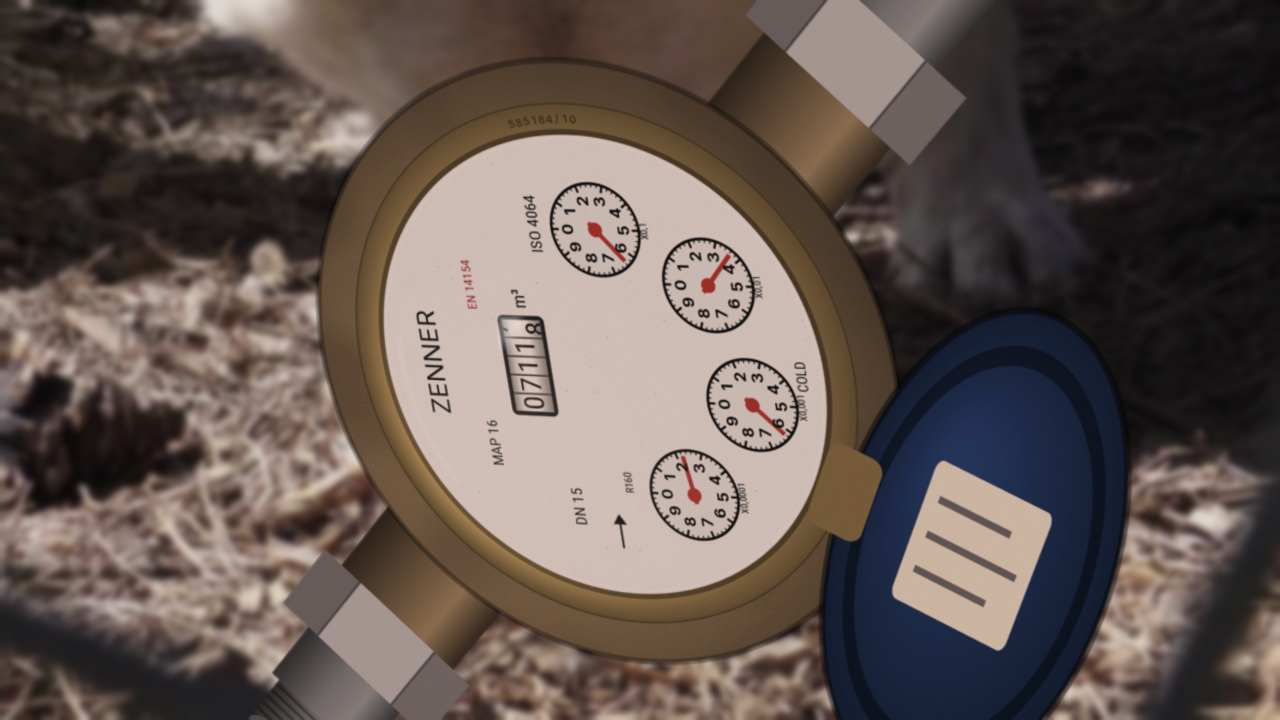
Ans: **7117.6362** m³
